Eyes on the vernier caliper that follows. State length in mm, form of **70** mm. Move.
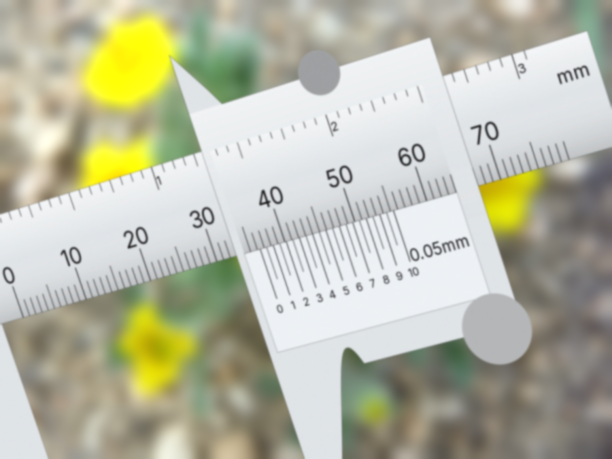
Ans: **36.4** mm
